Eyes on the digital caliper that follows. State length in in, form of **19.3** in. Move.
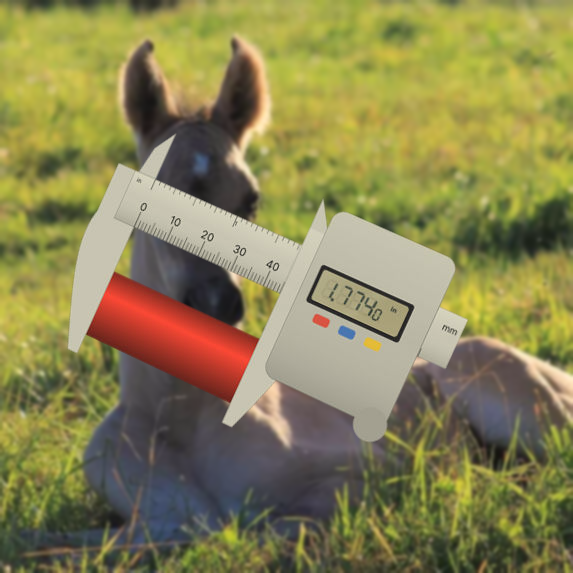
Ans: **1.7740** in
